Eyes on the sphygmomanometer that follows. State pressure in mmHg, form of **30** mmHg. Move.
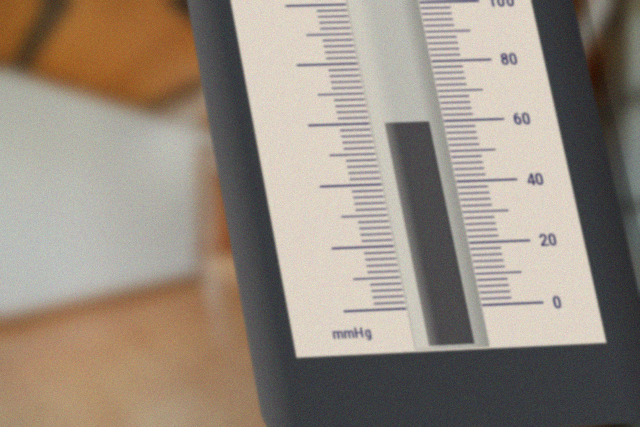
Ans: **60** mmHg
